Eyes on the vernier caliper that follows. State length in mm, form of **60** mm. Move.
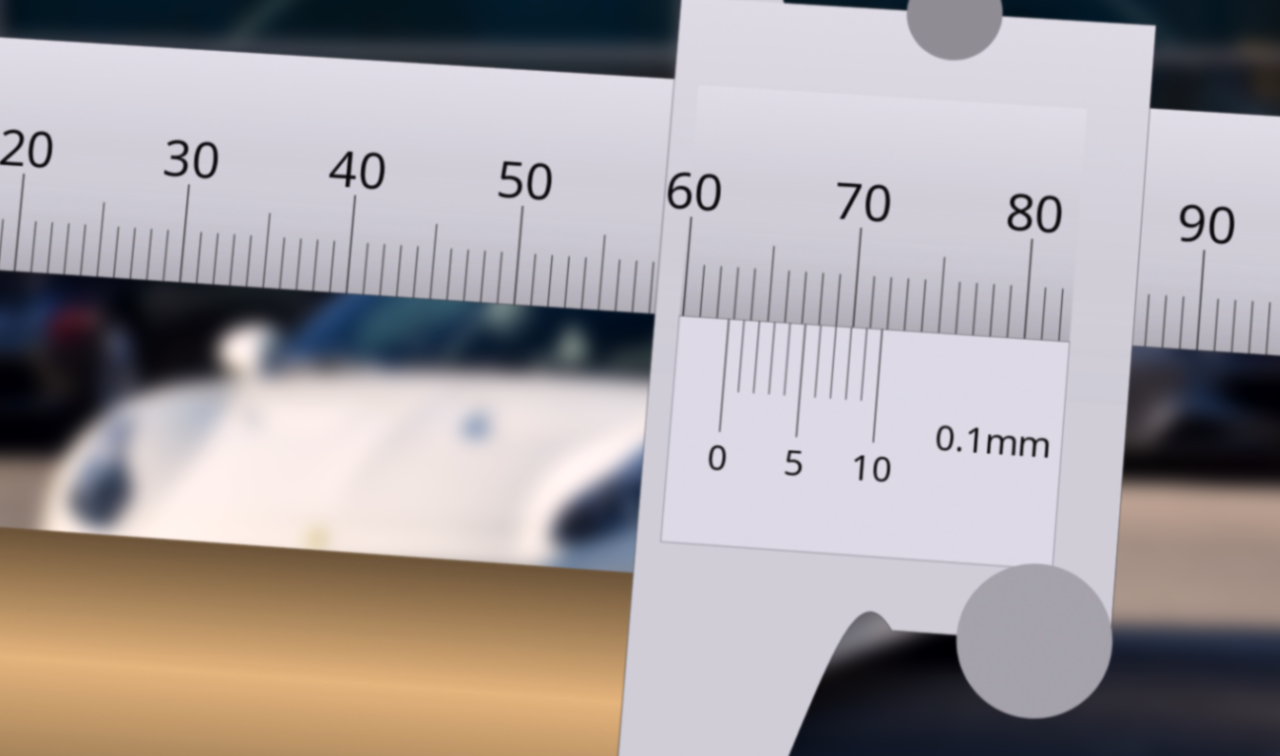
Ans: **62.7** mm
